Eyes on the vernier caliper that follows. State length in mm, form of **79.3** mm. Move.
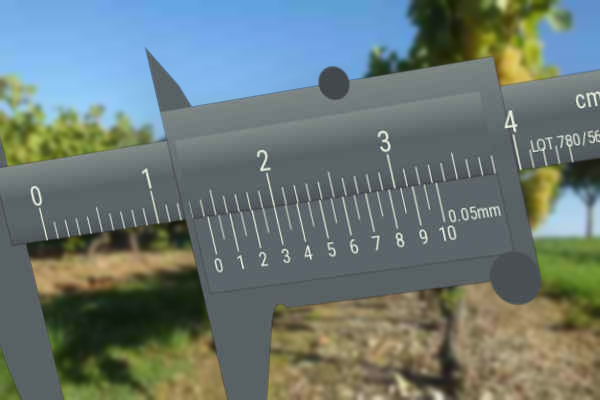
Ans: **14.3** mm
